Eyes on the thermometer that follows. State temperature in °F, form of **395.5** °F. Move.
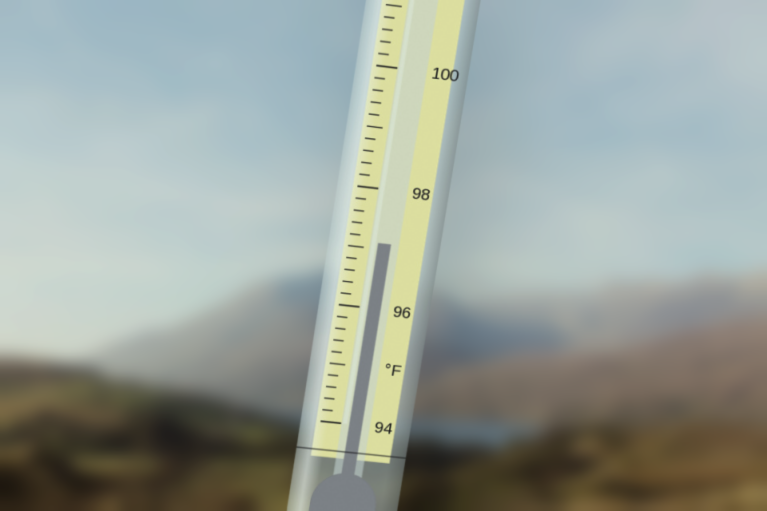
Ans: **97.1** °F
